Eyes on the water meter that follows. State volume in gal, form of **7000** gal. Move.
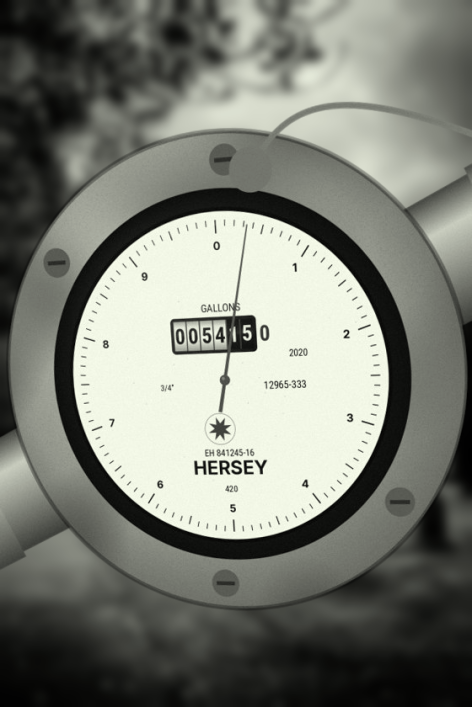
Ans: **54150.3** gal
